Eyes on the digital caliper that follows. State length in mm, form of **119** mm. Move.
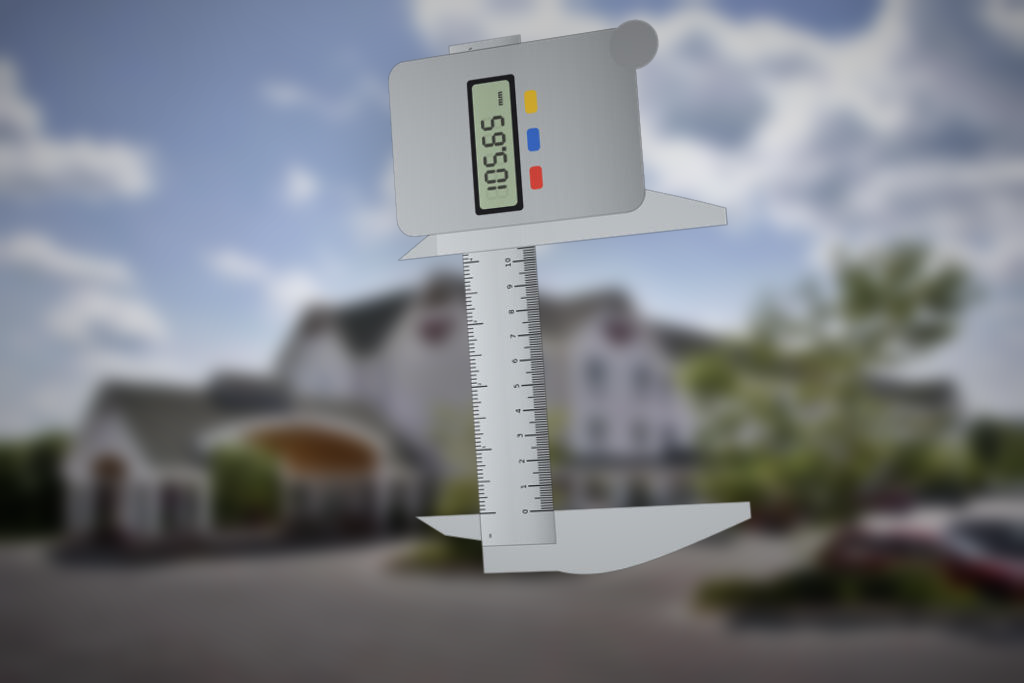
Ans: **105.65** mm
